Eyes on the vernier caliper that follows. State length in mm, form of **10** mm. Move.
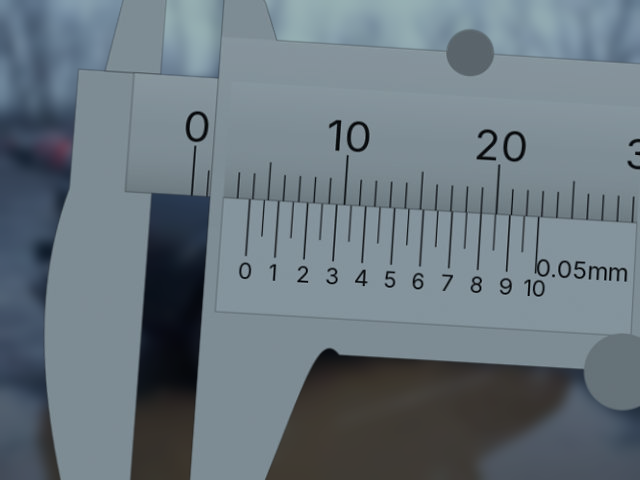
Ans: **3.8** mm
